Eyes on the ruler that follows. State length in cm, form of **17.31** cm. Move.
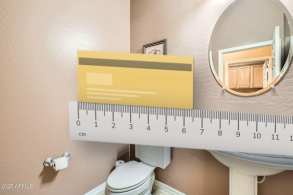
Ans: **6.5** cm
